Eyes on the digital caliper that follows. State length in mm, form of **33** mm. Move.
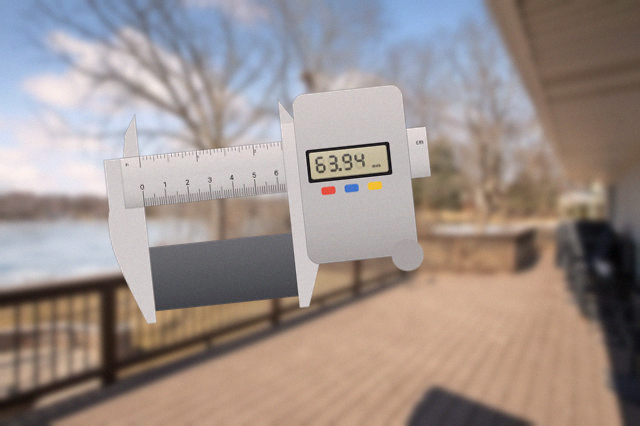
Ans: **63.94** mm
